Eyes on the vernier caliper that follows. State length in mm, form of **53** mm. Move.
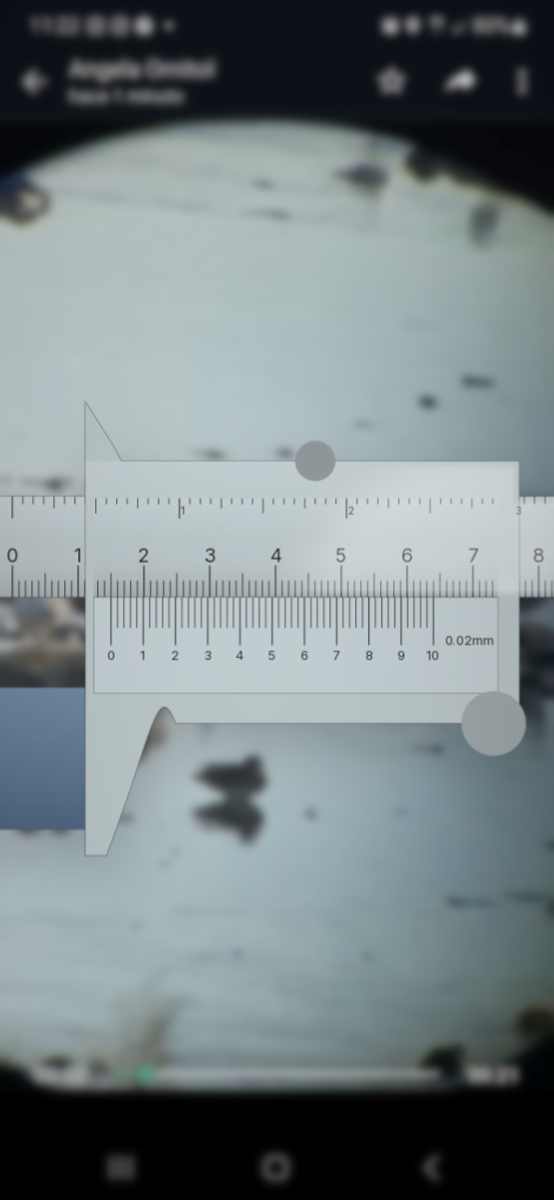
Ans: **15.0** mm
